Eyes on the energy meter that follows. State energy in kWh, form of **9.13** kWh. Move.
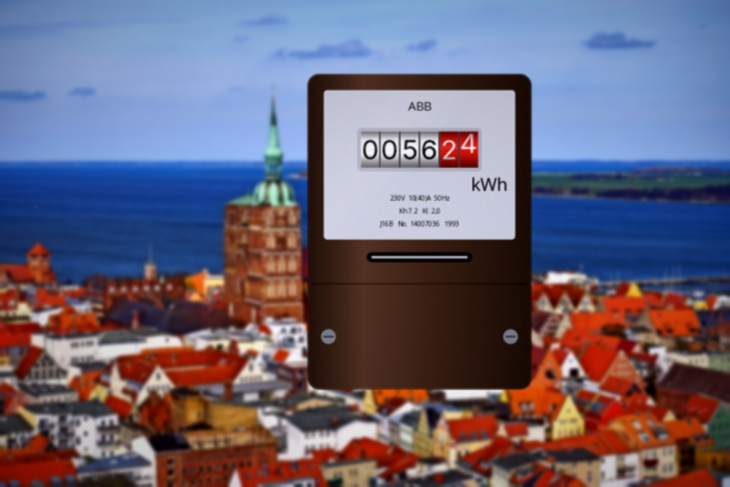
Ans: **56.24** kWh
